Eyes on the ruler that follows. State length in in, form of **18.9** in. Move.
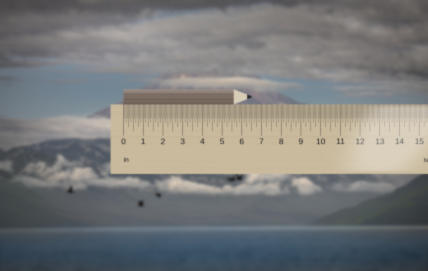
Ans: **6.5** in
